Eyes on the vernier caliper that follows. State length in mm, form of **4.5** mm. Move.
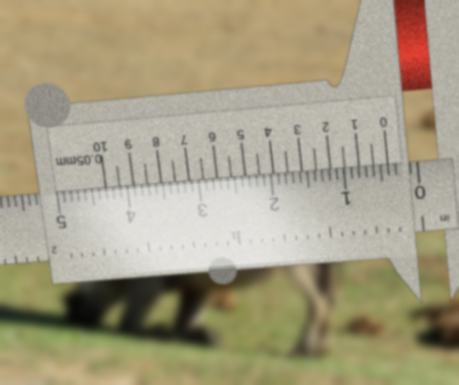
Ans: **4.0** mm
